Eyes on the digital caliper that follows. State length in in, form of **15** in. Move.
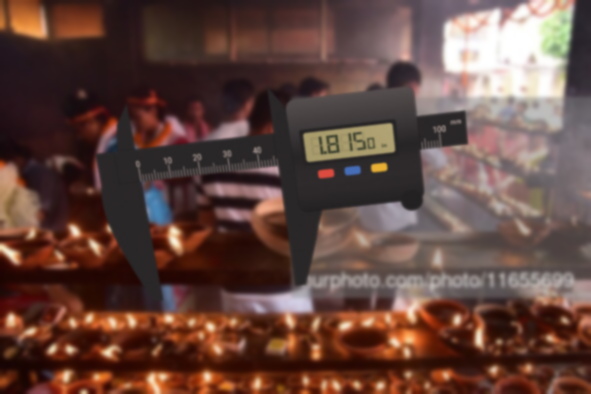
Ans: **1.8150** in
